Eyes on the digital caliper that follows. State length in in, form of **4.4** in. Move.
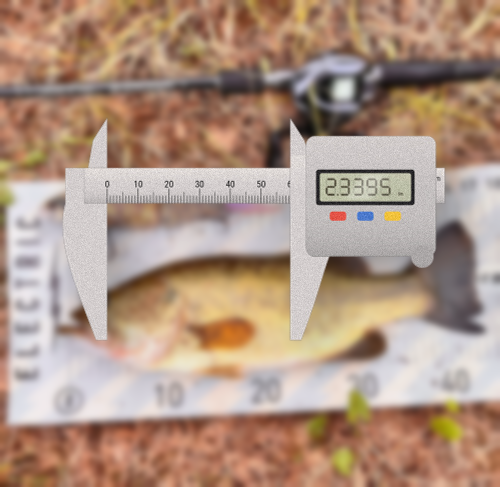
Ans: **2.3395** in
